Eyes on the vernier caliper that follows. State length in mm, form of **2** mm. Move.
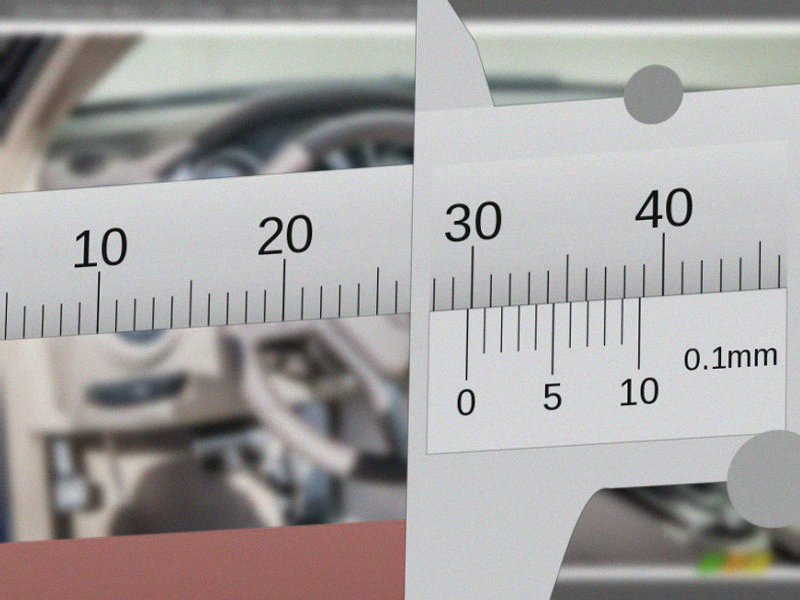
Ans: **29.8** mm
